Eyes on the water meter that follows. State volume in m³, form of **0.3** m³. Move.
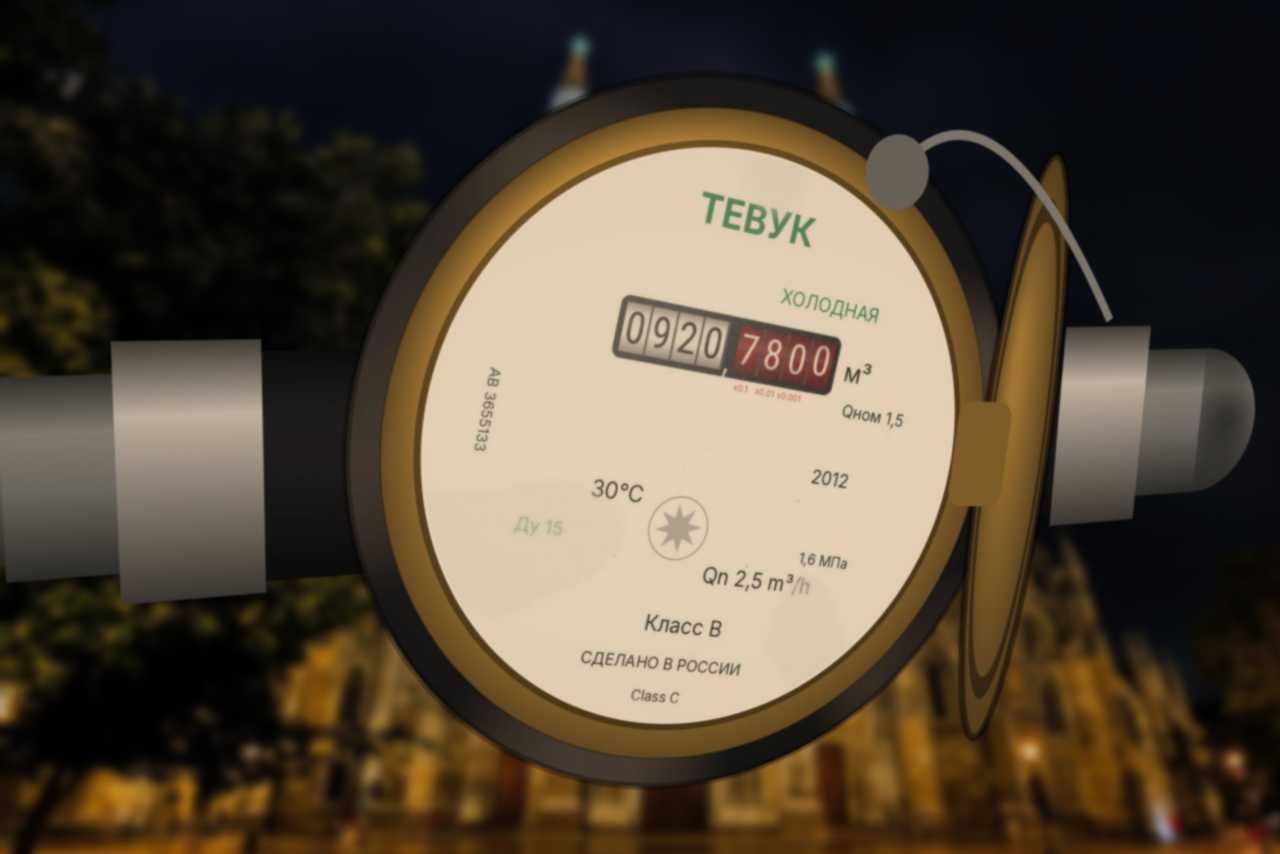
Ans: **920.7800** m³
